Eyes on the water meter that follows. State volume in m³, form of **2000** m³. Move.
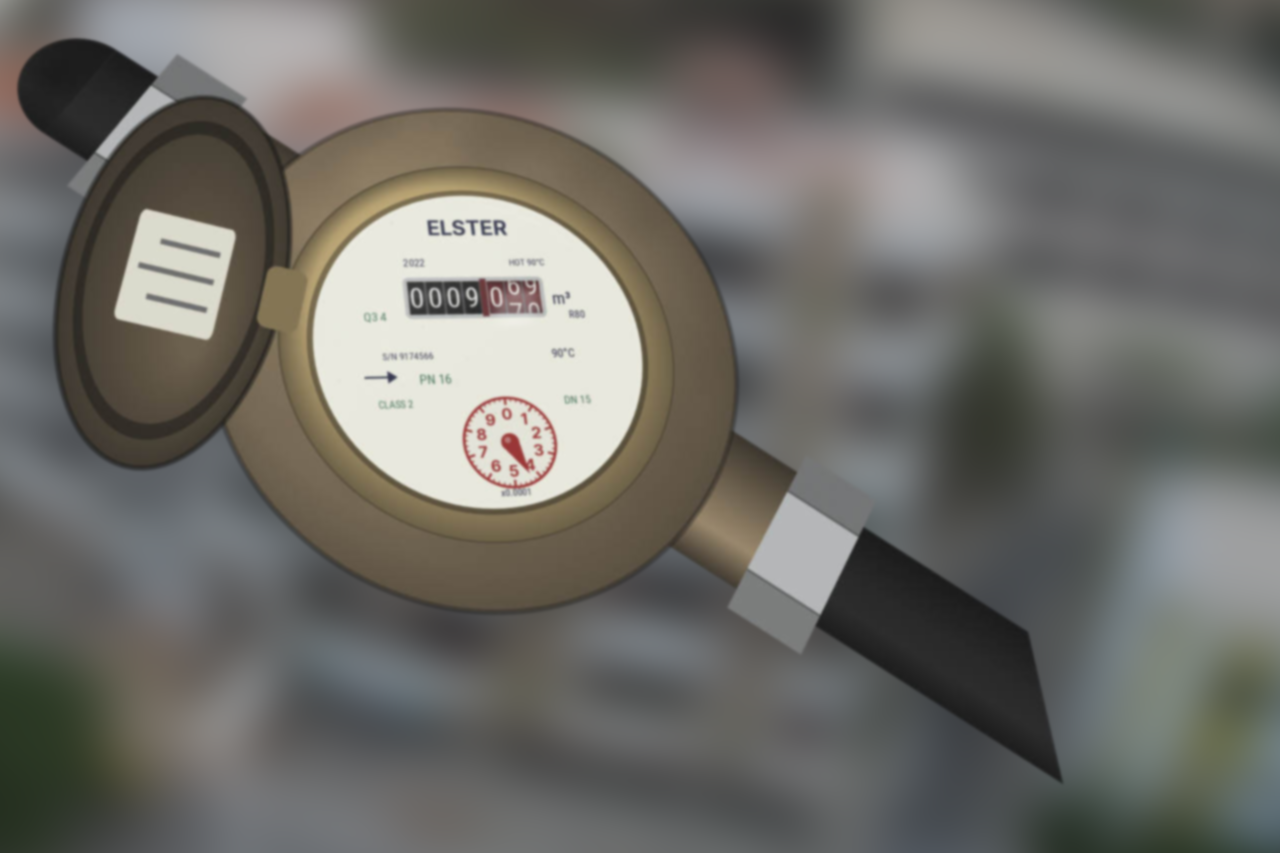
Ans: **9.0694** m³
